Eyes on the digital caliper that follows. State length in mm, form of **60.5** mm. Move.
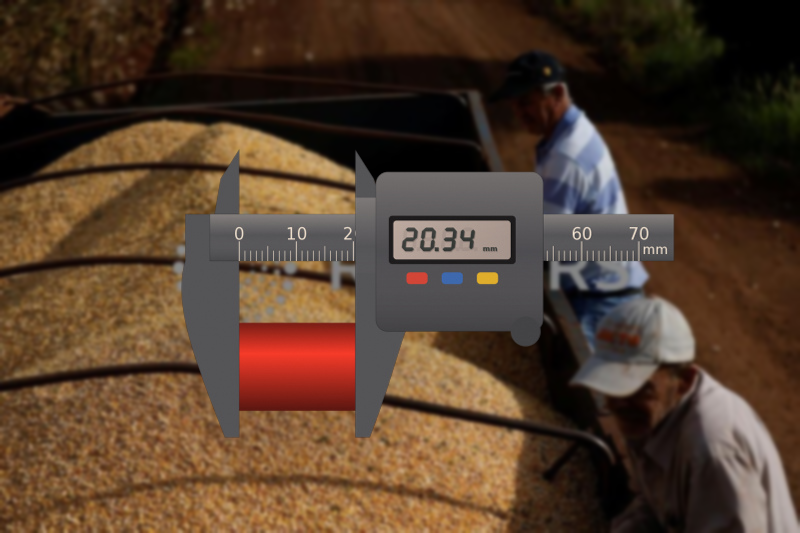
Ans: **20.34** mm
